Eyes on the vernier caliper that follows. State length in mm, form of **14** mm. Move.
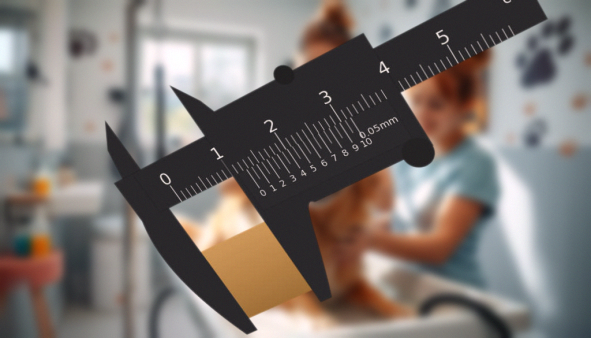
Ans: **12.6** mm
